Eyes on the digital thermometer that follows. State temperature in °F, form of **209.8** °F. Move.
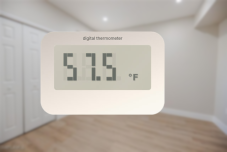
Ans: **57.5** °F
